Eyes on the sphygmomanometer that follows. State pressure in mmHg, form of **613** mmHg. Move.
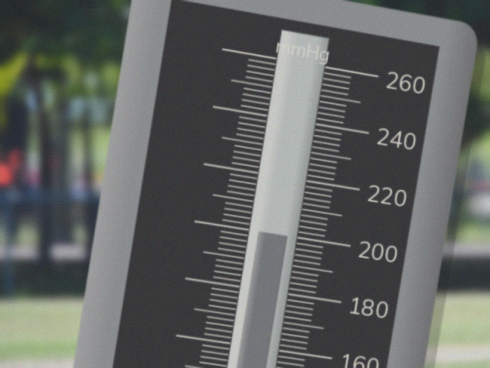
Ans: **200** mmHg
